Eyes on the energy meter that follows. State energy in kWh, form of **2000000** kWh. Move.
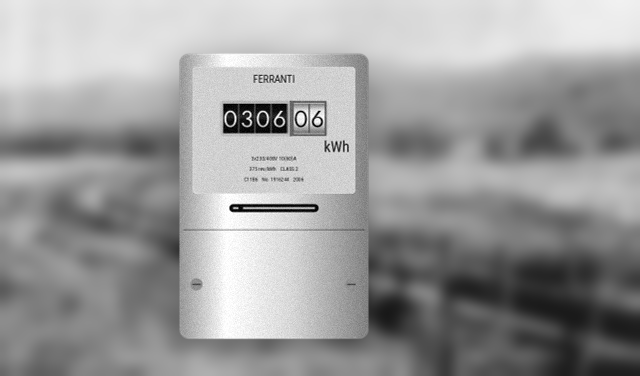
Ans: **306.06** kWh
